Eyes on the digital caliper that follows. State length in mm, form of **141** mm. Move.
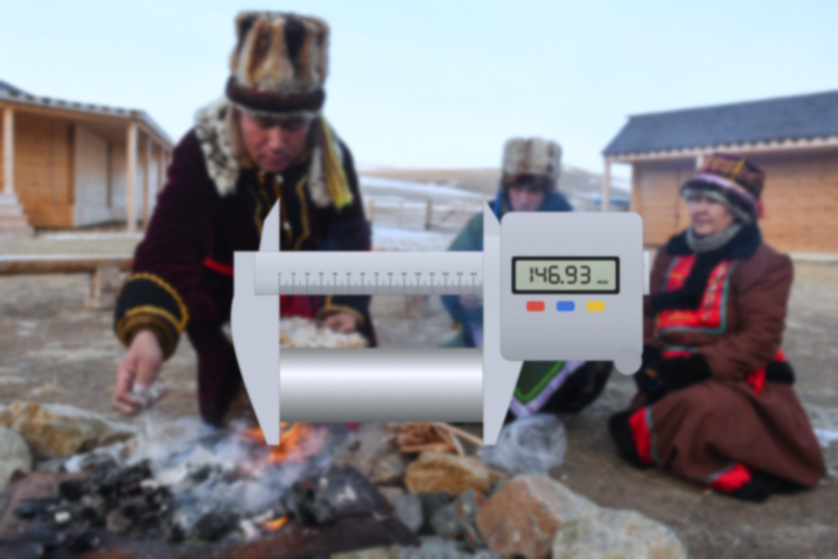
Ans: **146.93** mm
